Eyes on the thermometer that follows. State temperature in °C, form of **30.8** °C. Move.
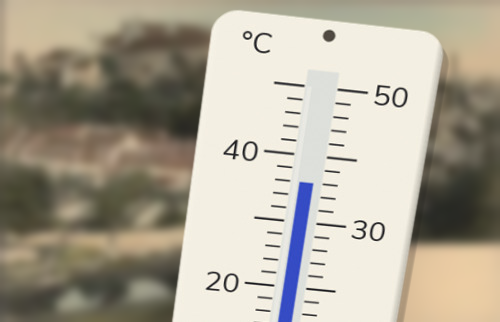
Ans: **36** °C
